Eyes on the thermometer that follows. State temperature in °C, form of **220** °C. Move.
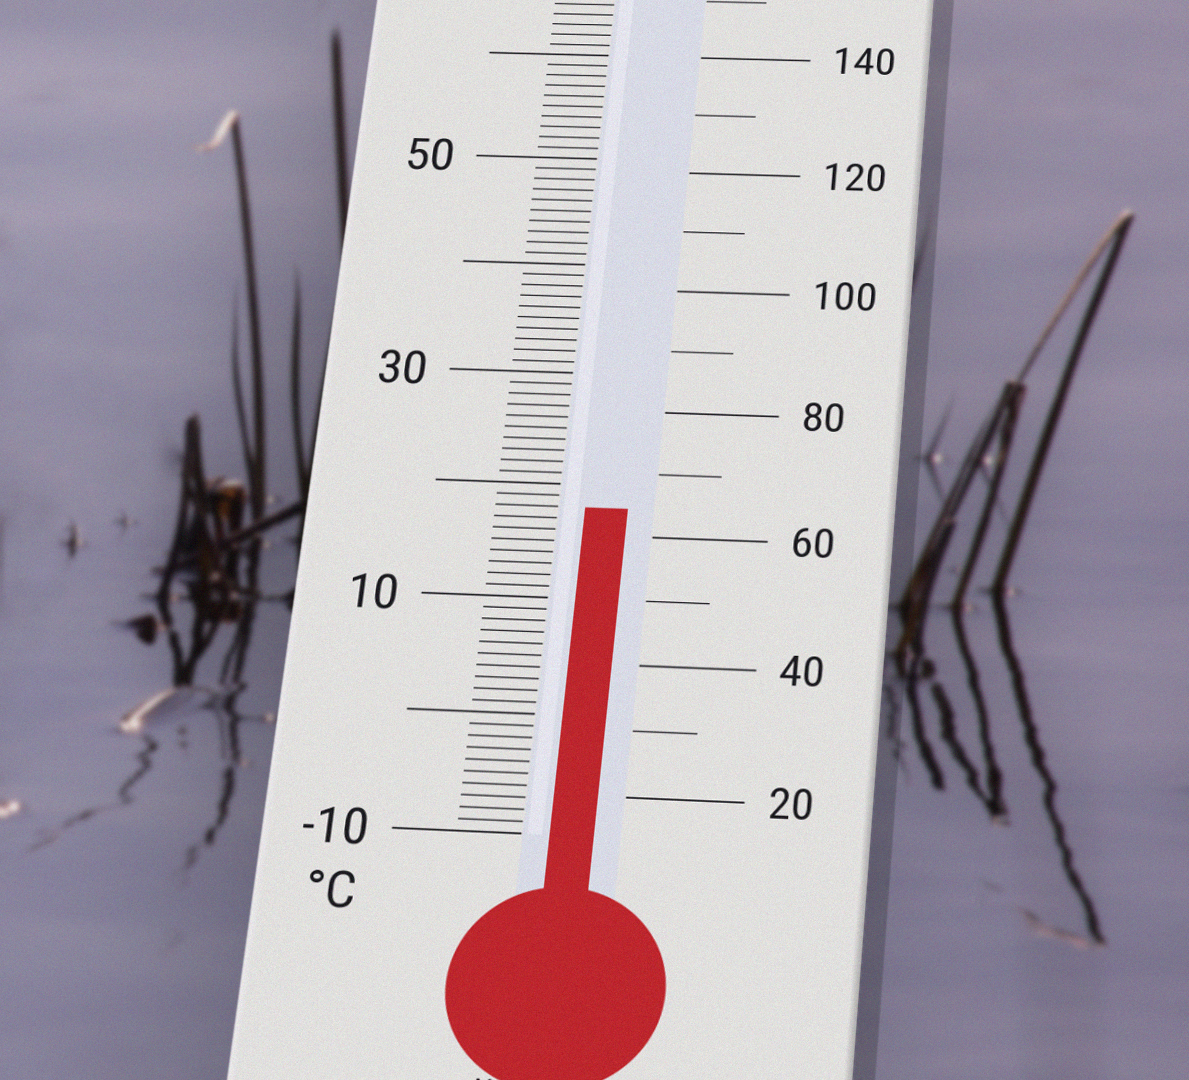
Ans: **18** °C
